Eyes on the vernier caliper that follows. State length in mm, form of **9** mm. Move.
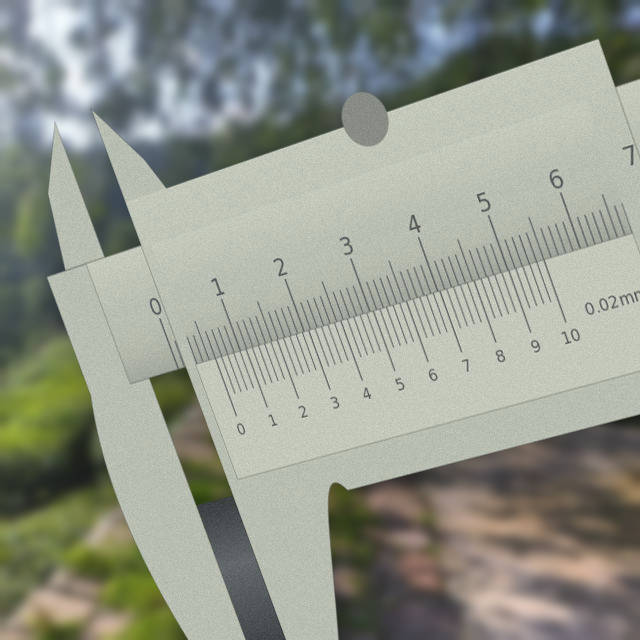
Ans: **6.0** mm
